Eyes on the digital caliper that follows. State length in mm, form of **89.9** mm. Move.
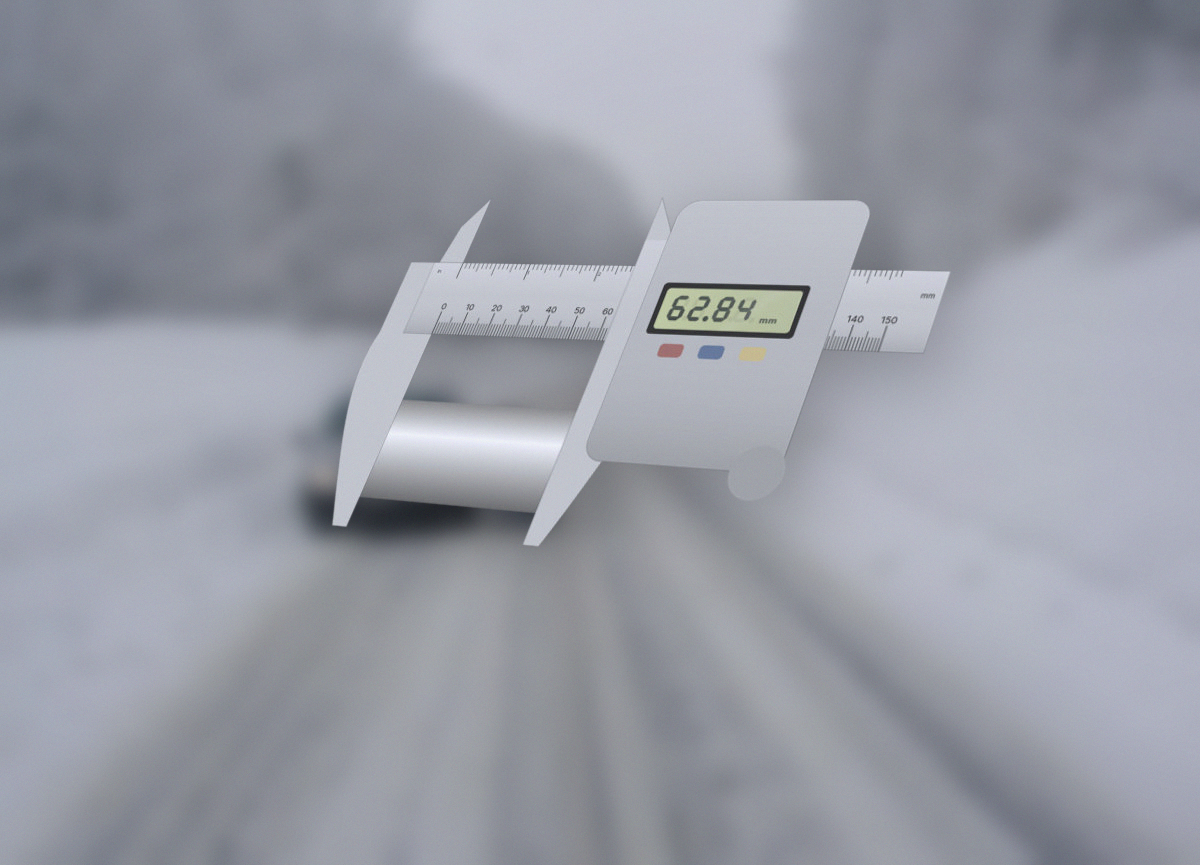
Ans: **62.84** mm
